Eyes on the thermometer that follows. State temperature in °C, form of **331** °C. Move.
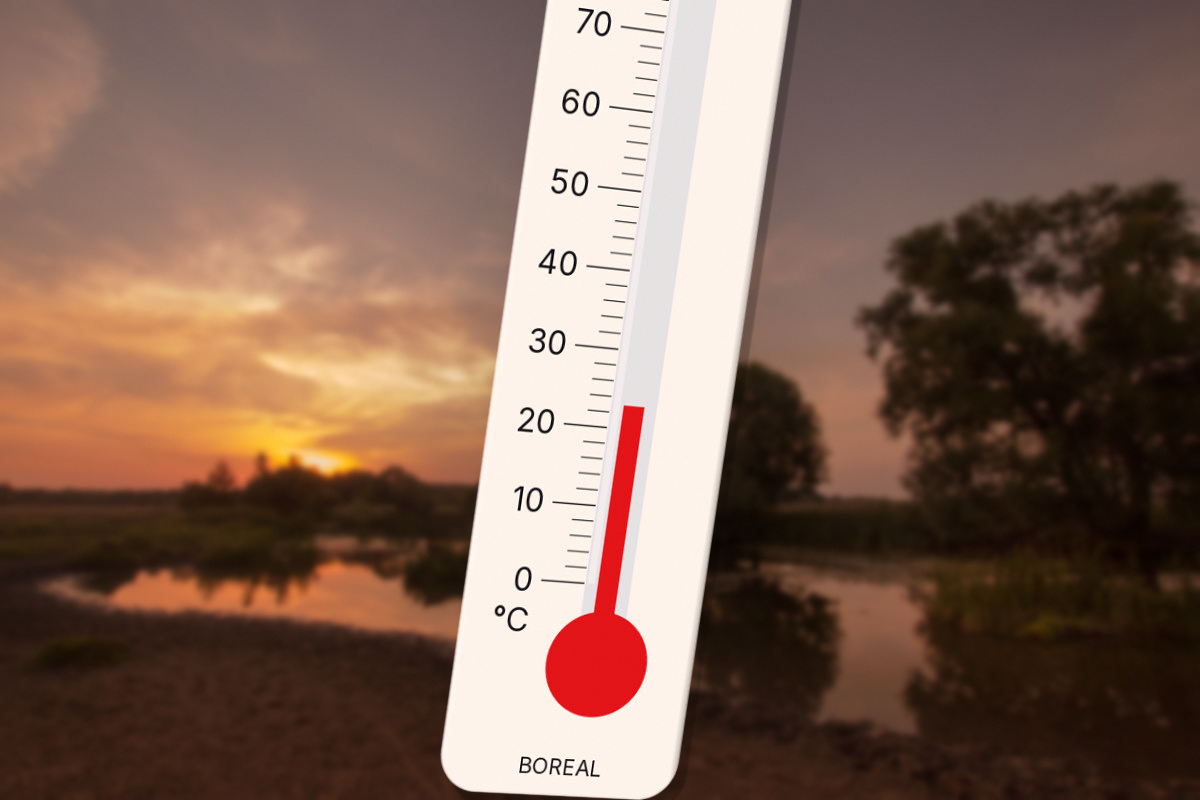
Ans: **23** °C
